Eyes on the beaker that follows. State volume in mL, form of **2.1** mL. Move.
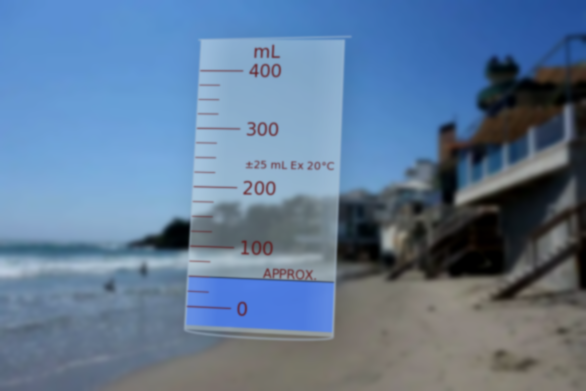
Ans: **50** mL
